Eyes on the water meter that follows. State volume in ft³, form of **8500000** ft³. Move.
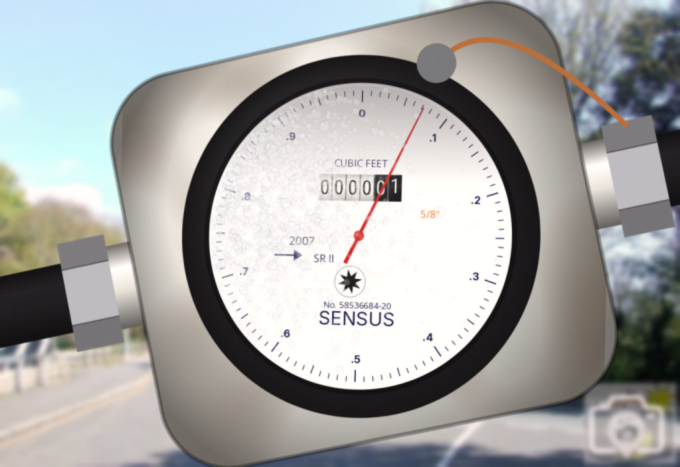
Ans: **1.07** ft³
